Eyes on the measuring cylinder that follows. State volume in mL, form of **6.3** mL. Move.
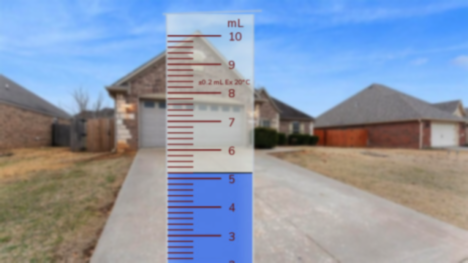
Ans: **5.2** mL
